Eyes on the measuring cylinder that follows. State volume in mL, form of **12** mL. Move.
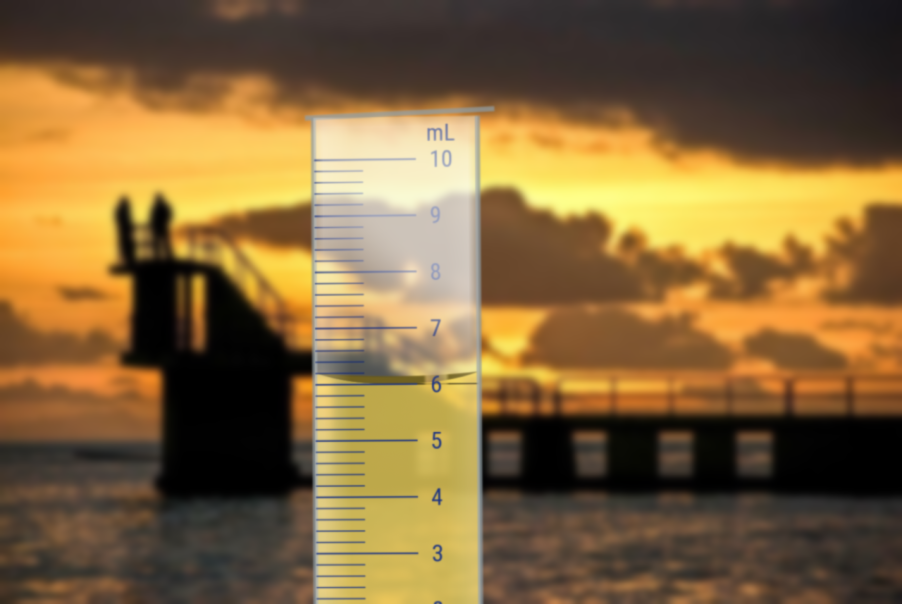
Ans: **6** mL
